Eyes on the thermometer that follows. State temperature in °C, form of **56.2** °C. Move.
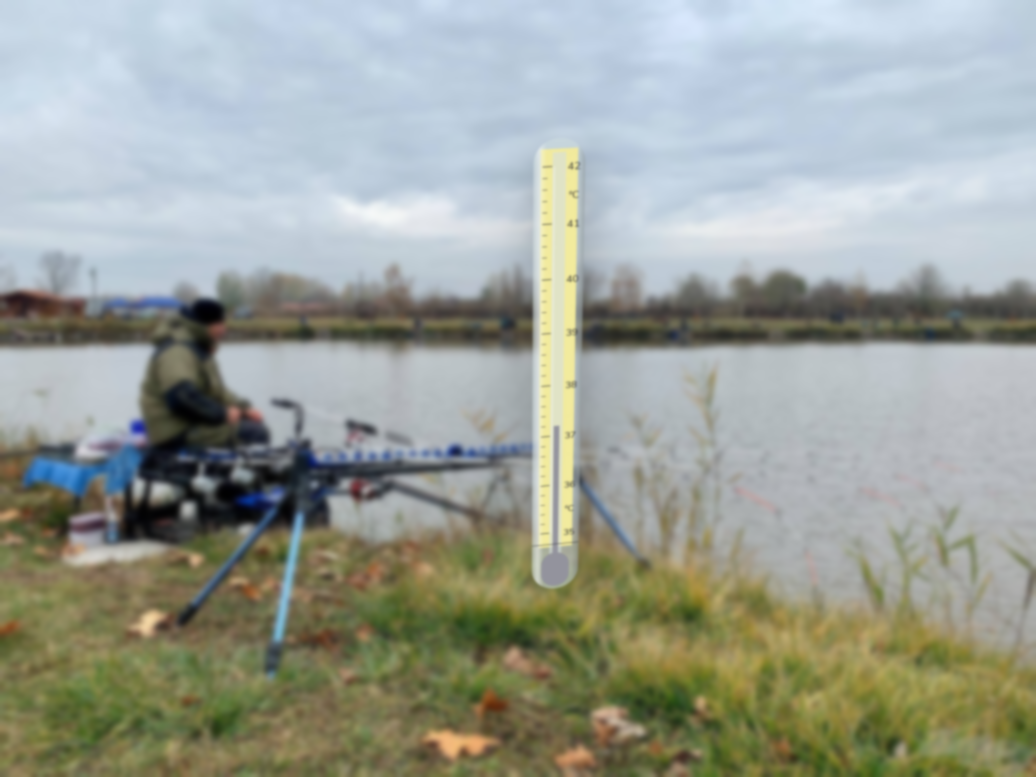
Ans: **37.2** °C
